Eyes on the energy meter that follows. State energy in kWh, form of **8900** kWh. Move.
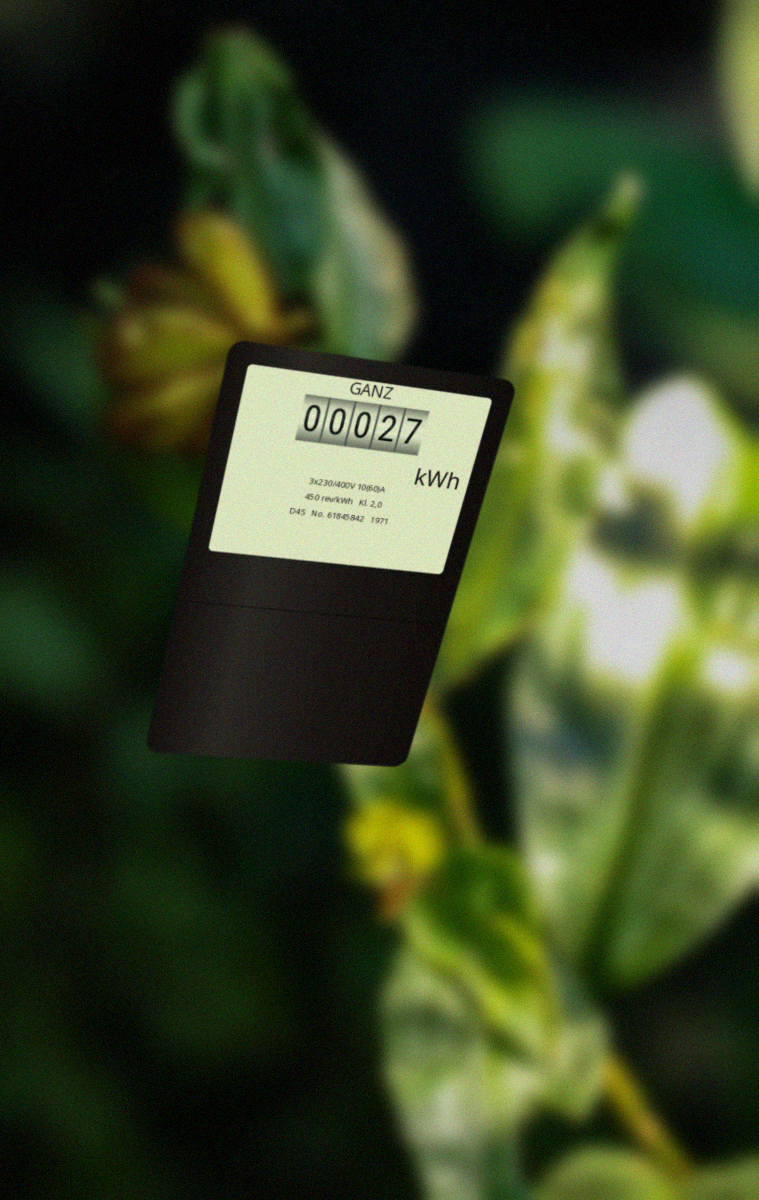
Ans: **27** kWh
